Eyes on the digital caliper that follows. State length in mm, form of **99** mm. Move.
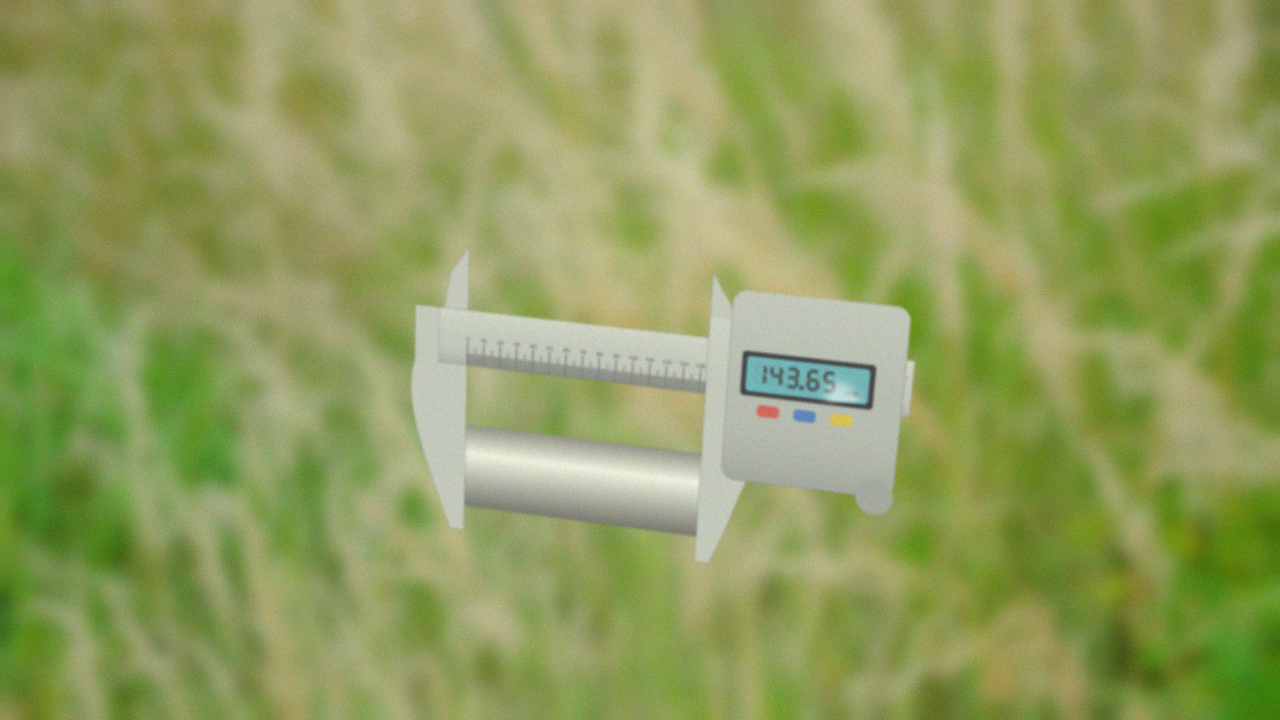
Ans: **143.65** mm
